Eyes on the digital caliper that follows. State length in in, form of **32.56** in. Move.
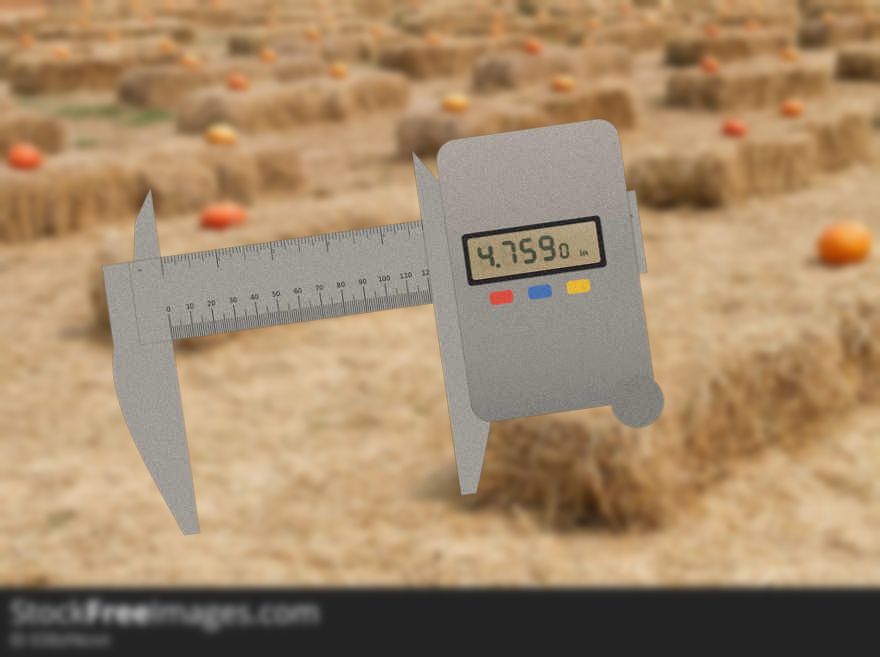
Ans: **4.7590** in
